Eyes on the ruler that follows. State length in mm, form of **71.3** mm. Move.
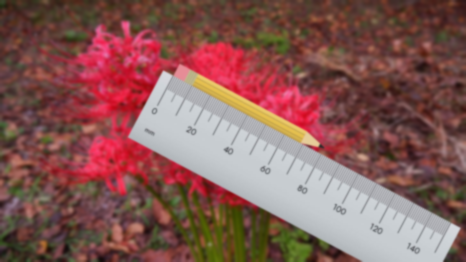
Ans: **80** mm
